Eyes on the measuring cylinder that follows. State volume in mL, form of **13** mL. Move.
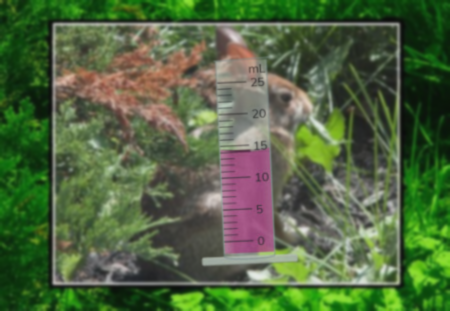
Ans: **14** mL
